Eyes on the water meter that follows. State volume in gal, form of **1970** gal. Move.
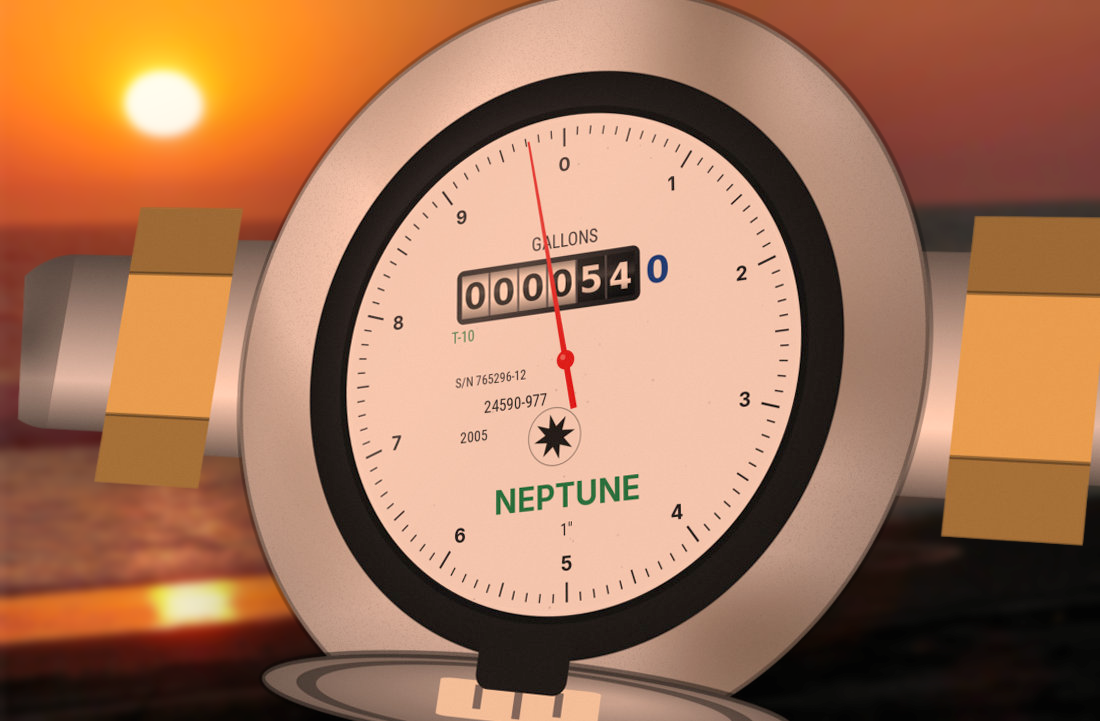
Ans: **539.7** gal
